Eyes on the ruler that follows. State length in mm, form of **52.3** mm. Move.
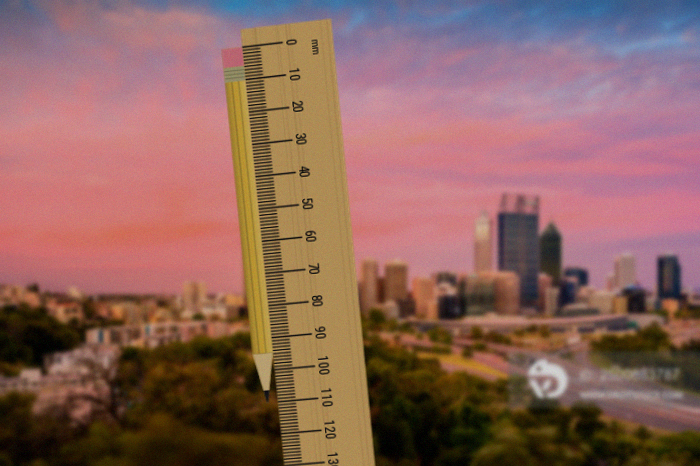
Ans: **110** mm
